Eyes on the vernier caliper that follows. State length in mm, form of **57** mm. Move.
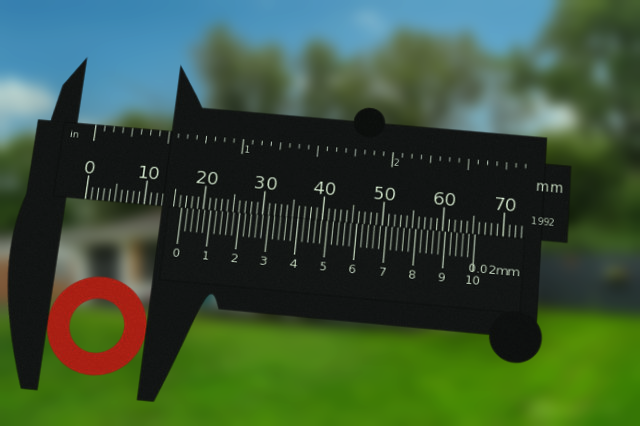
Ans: **16.4** mm
